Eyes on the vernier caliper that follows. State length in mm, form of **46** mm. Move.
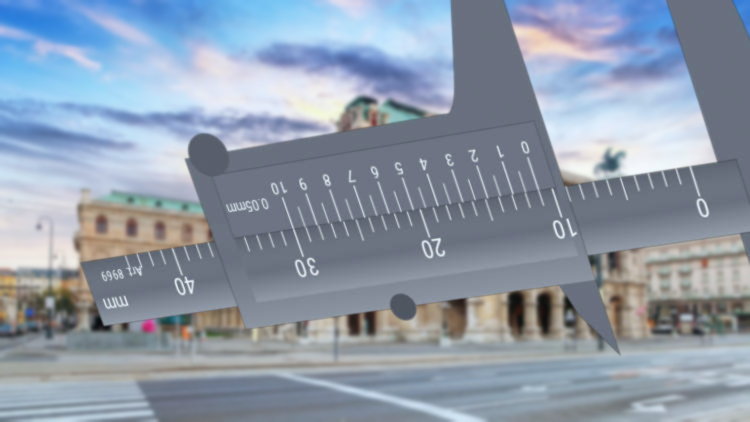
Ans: **11.0** mm
